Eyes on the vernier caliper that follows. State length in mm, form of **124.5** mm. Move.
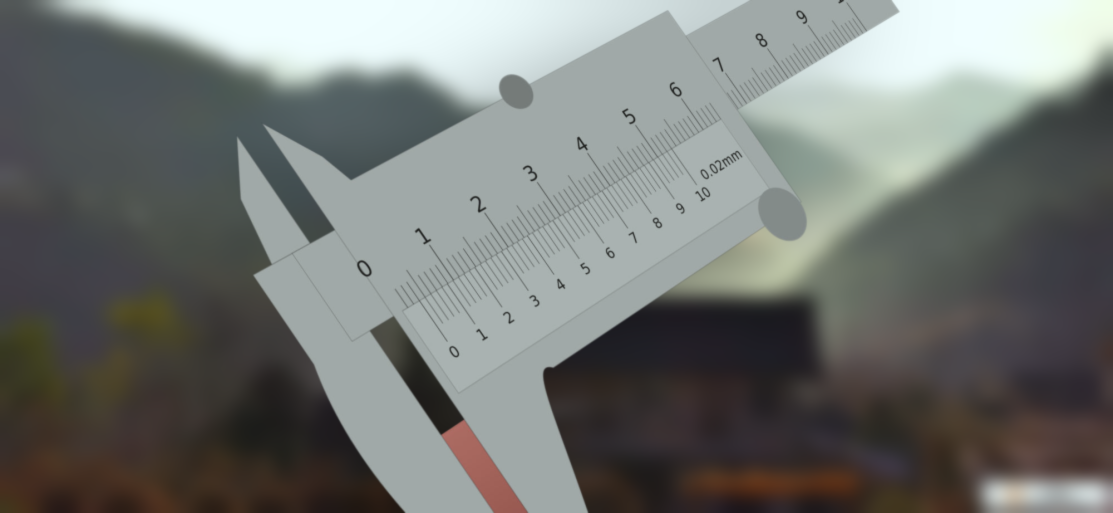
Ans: **4.0** mm
